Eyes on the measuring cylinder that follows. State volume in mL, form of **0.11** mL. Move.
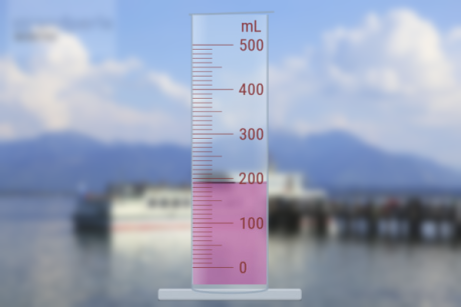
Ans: **190** mL
